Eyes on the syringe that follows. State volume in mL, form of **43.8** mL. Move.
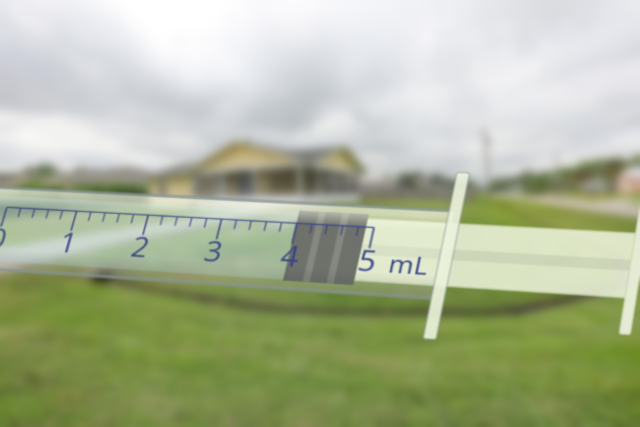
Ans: **4** mL
